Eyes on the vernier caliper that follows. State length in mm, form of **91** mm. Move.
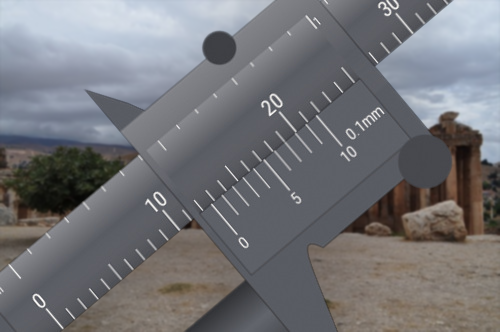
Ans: **12.7** mm
